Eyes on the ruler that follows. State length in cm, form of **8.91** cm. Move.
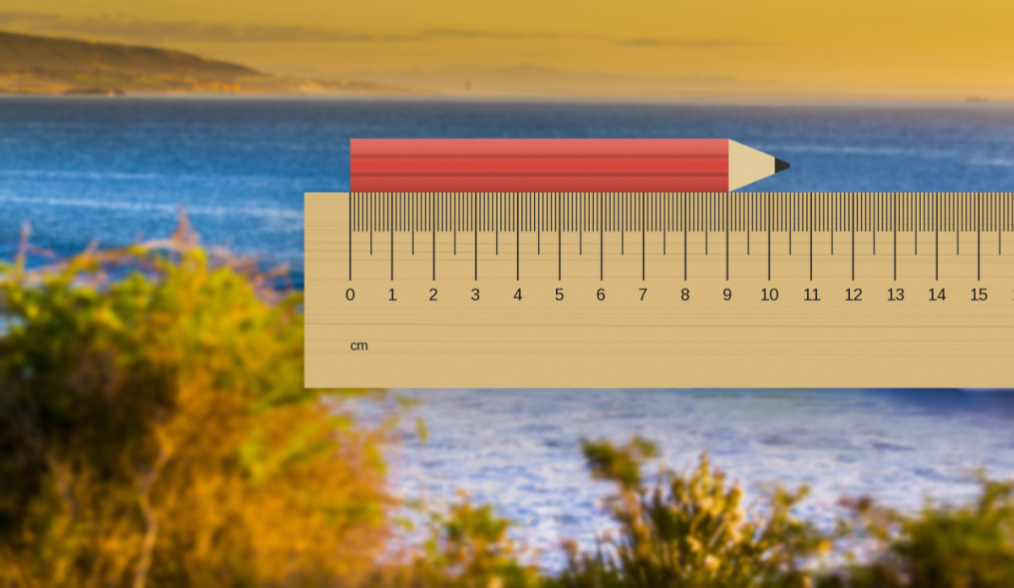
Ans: **10.5** cm
